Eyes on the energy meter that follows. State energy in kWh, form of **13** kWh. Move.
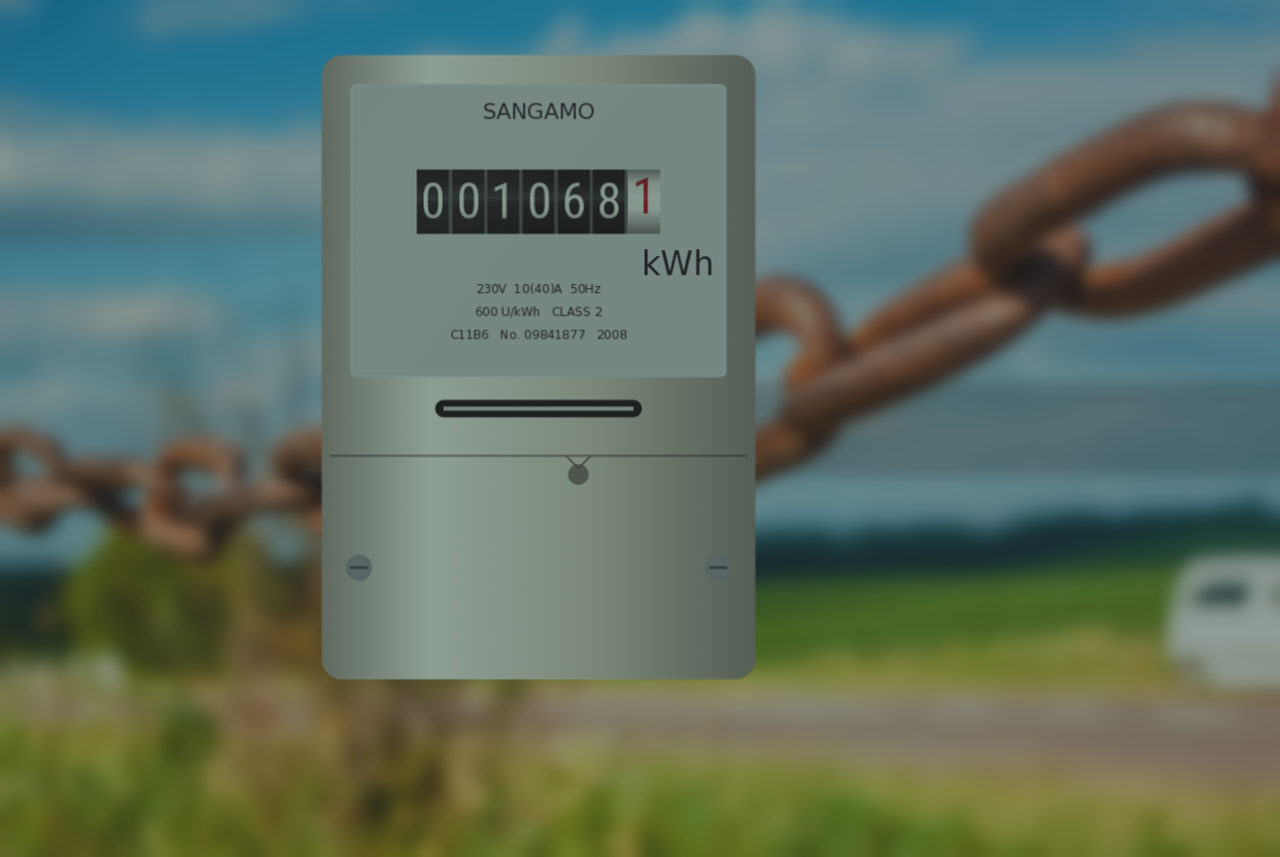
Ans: **1068.1** kWh
